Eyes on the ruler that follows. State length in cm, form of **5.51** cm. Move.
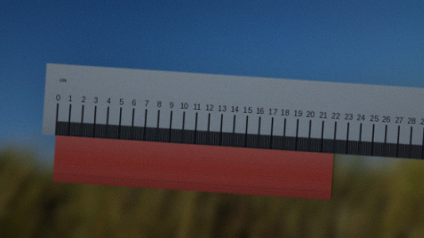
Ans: **22** cm
